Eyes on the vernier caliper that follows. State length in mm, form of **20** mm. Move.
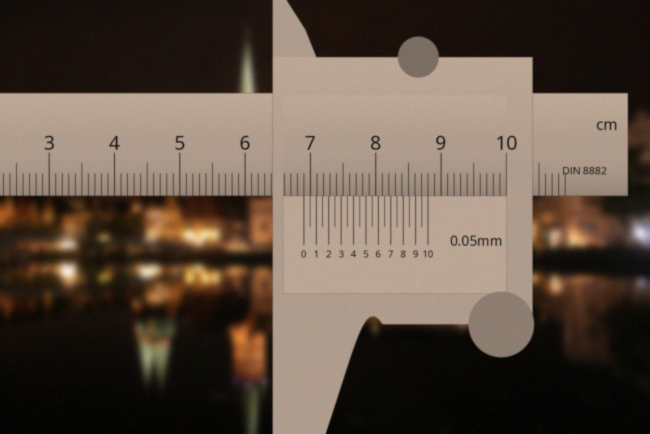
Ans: **69.0** mm
